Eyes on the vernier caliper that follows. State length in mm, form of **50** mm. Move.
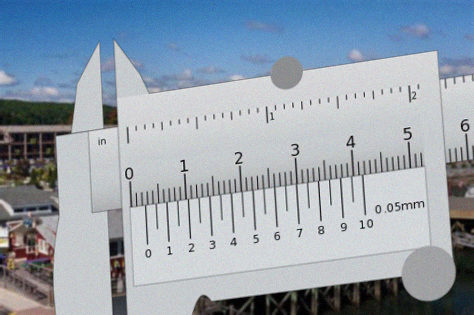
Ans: **2.6** mm
